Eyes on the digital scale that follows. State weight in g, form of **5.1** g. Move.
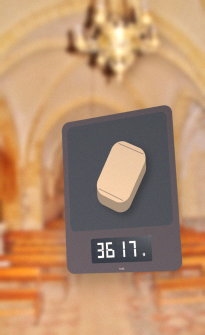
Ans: **3617** g
